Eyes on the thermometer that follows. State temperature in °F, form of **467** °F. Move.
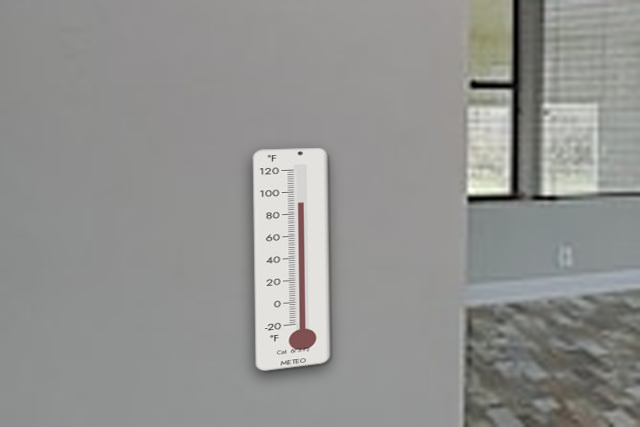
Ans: **90** °F
